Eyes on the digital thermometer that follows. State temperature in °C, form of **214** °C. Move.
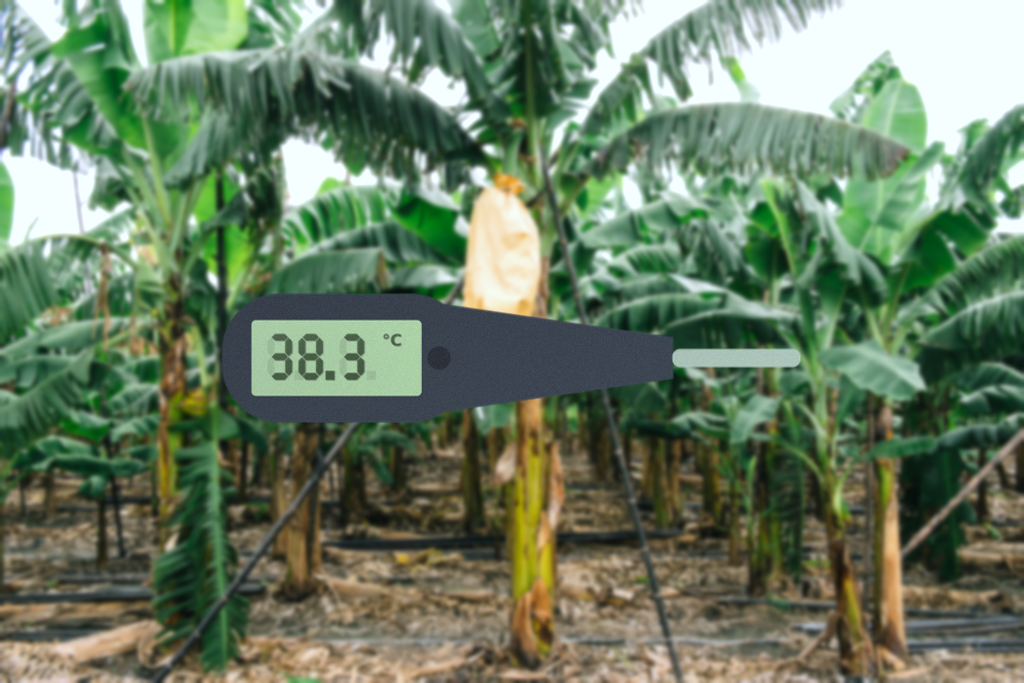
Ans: **38.3** °C
